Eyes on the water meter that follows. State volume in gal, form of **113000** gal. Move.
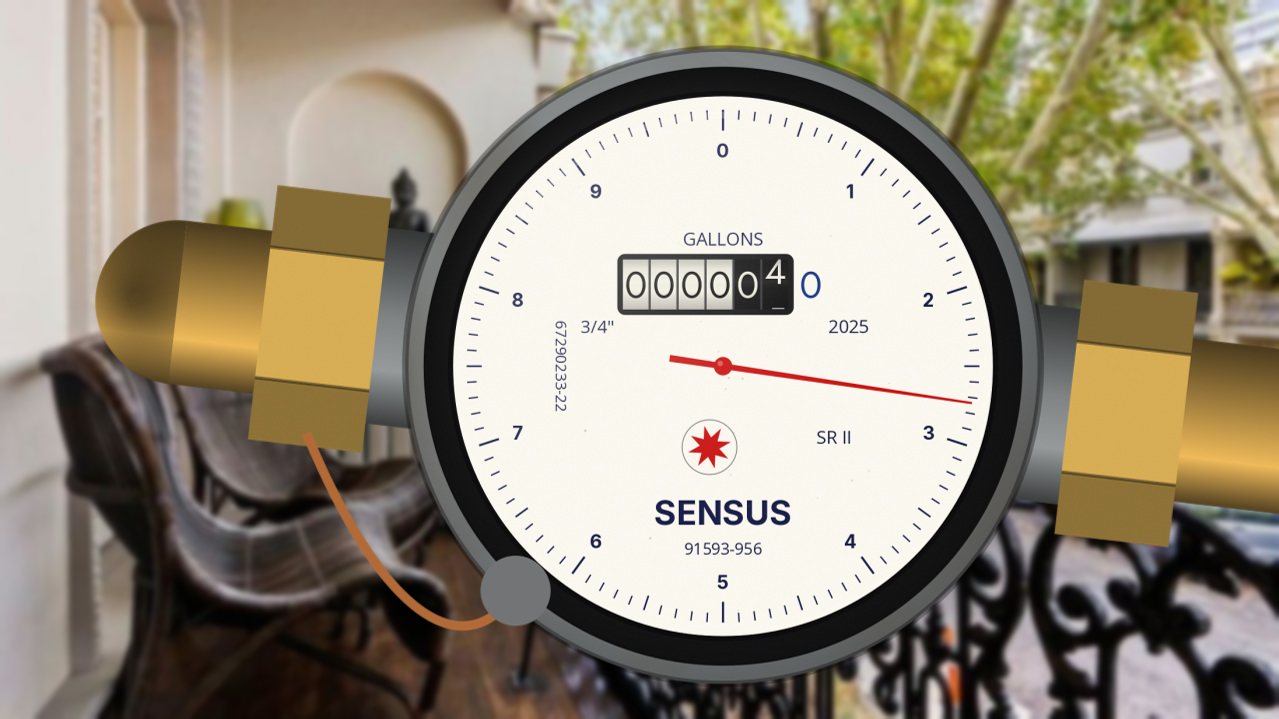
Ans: **42.7** gal
